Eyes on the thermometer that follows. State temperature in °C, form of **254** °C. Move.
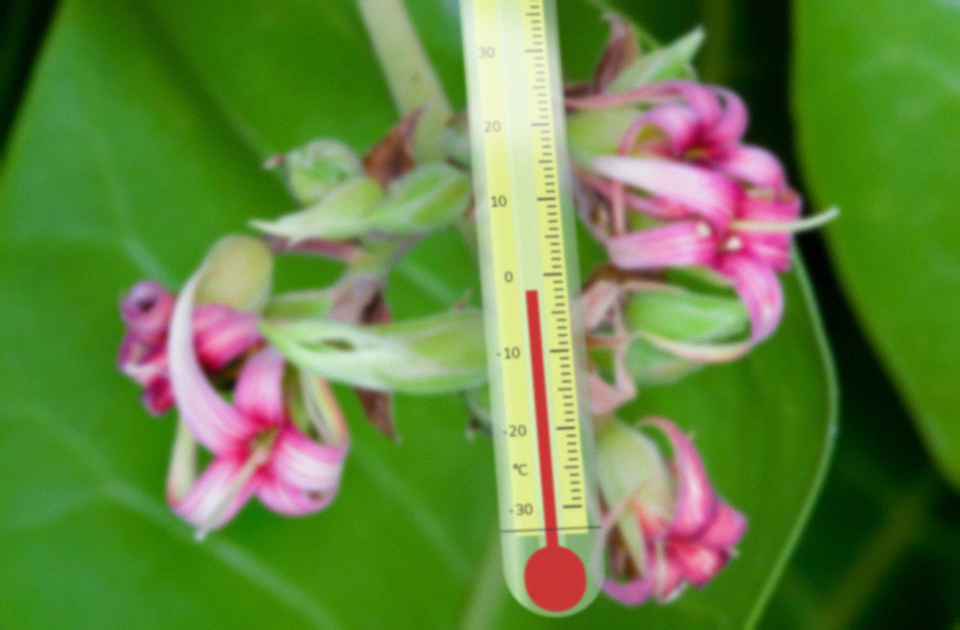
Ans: **-2** °C
